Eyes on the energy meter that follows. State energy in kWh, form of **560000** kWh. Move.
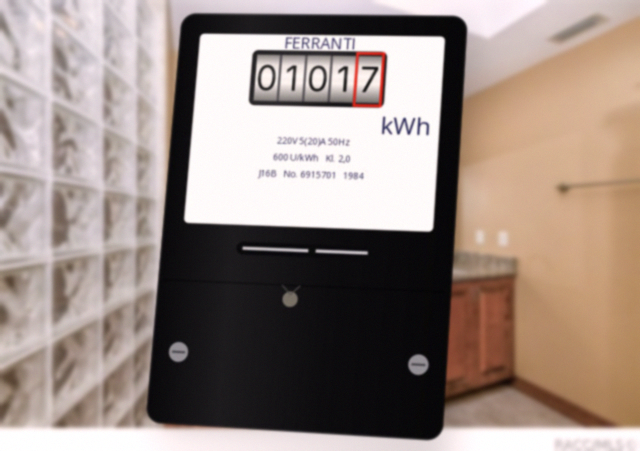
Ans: **101.7** kWh
